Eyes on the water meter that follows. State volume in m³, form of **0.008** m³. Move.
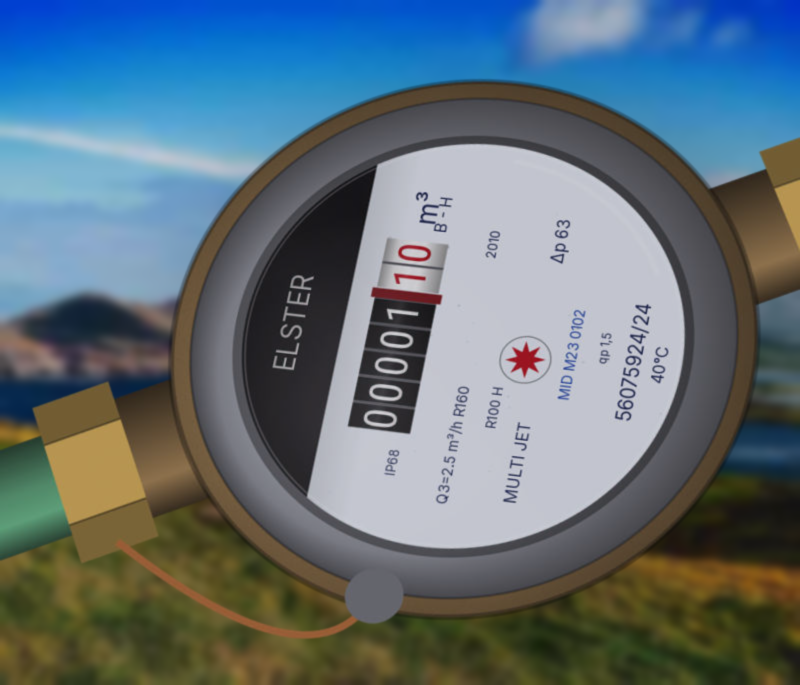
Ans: **1.10** m³
